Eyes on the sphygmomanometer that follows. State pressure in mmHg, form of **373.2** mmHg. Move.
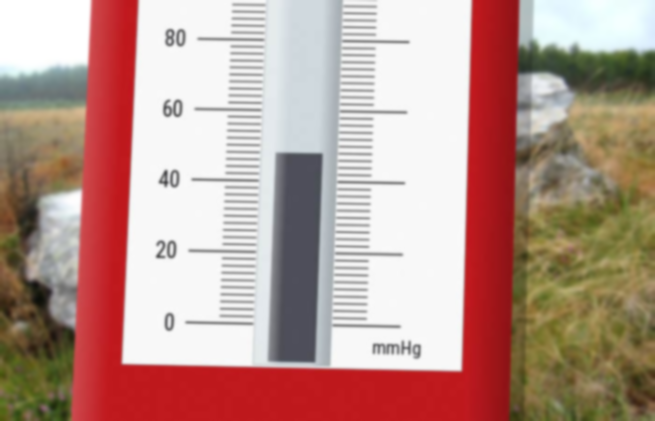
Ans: **48** mmHg
